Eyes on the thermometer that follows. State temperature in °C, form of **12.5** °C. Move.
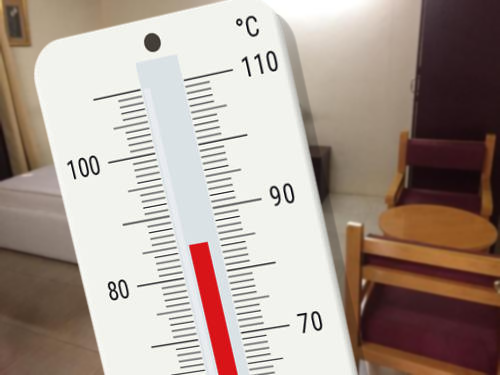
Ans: **85** °C
